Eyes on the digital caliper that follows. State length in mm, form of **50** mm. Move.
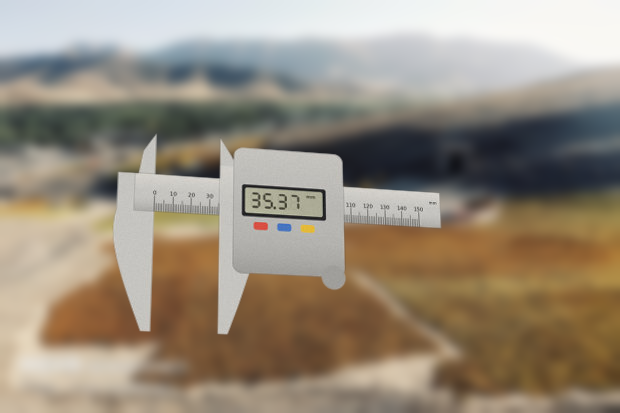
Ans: **35.37** mm
